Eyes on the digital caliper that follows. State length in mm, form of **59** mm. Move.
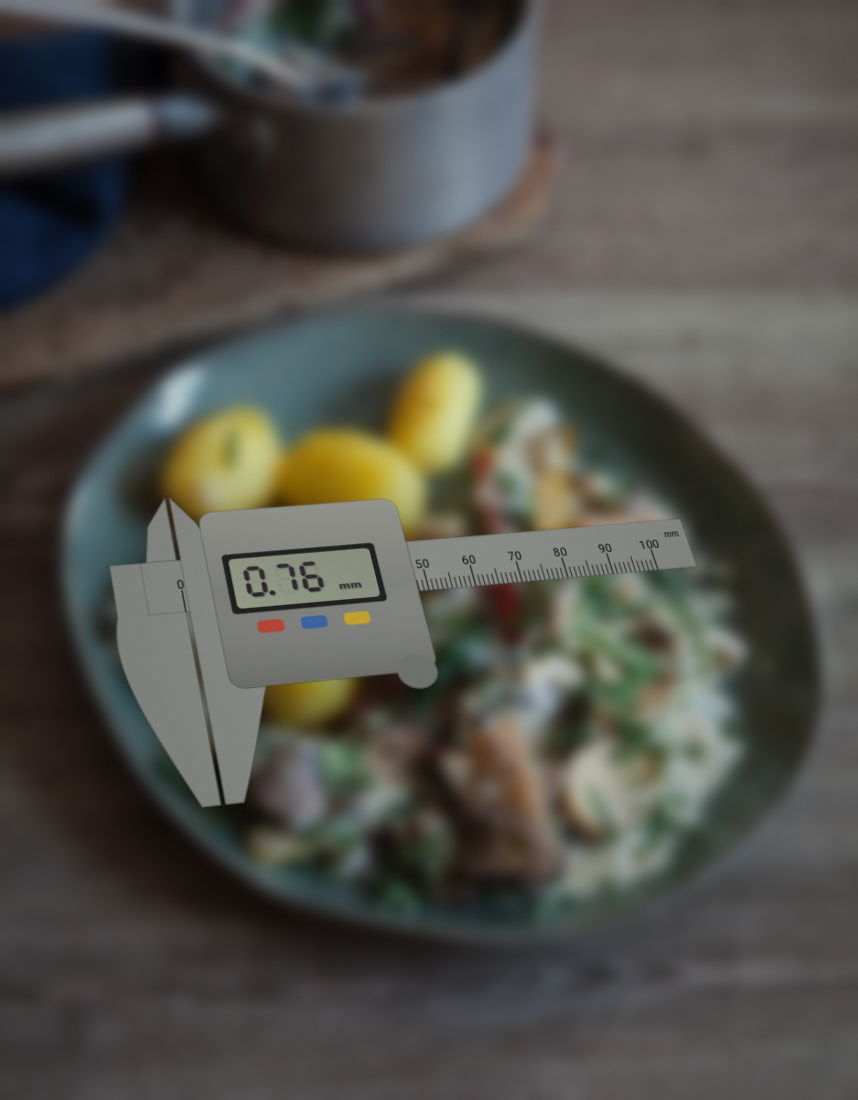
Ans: **0.76** mm
